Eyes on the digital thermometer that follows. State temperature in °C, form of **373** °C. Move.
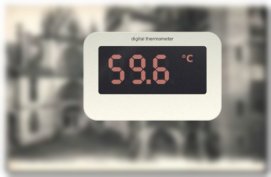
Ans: **59.6** °C
